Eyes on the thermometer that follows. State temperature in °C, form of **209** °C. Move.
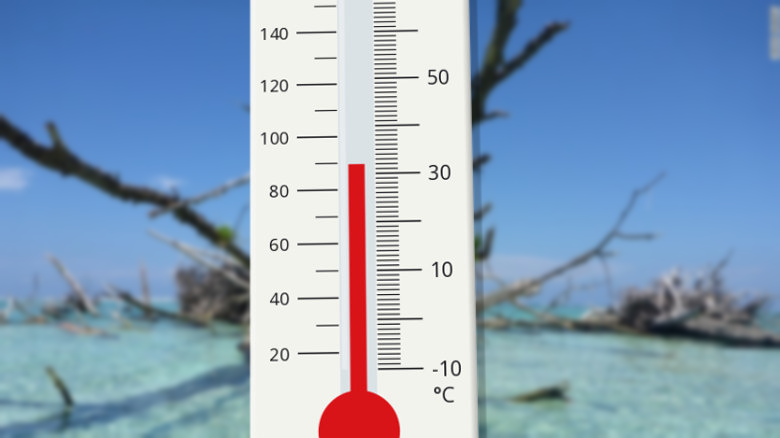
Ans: **32** °C
